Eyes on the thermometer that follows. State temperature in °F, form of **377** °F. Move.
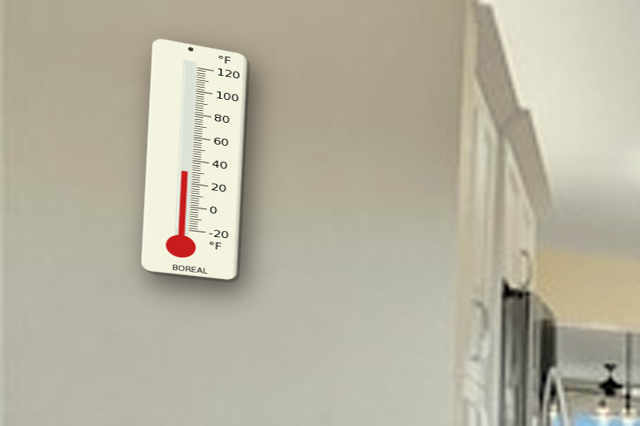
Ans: **30** °F
